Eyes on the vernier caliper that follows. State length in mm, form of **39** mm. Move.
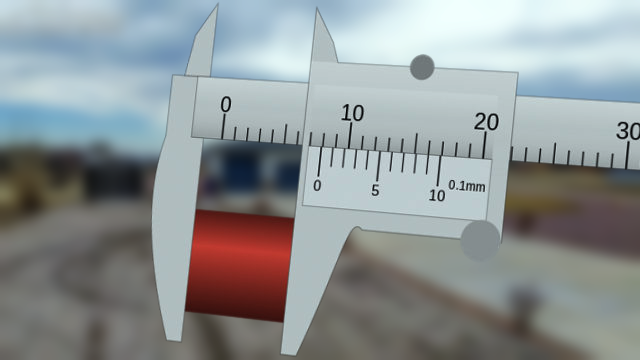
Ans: **7.9** mm
